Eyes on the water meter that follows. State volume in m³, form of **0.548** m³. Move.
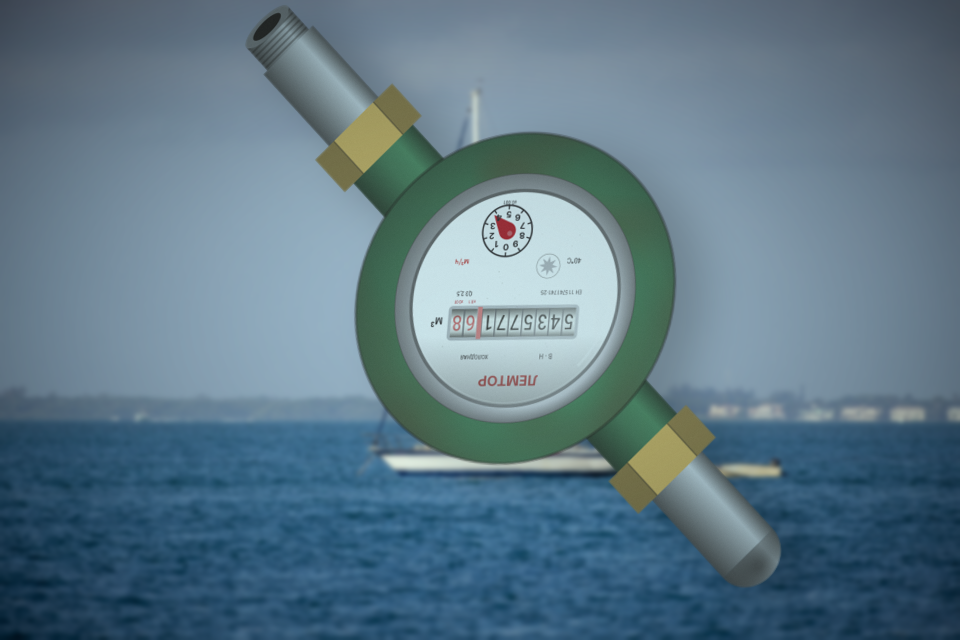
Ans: **5435771.683** m³
